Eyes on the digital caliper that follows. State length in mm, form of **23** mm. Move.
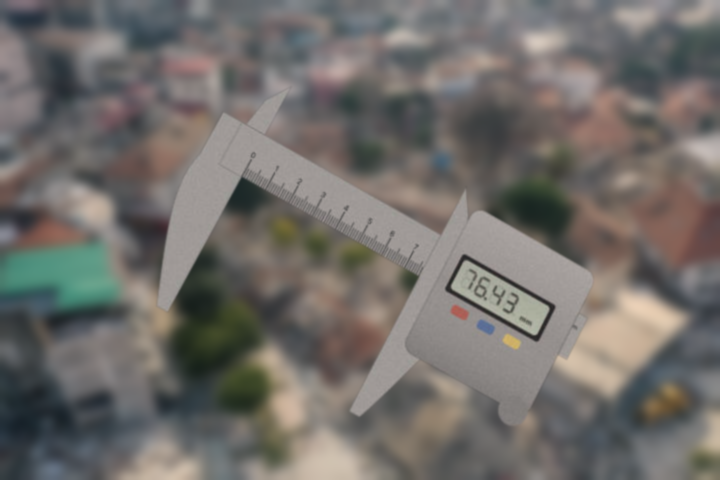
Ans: **76.43** mm
